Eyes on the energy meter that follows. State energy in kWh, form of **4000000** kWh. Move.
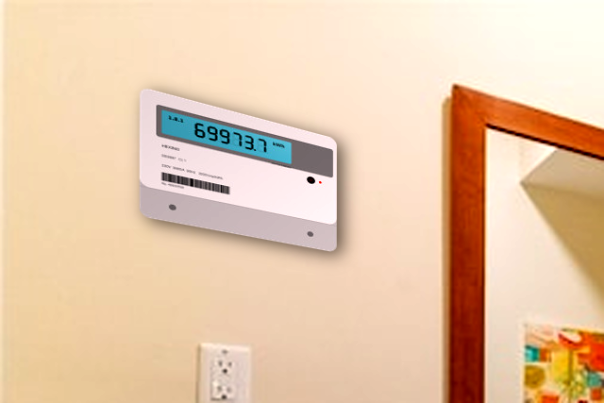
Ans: **69973.7** kWh
